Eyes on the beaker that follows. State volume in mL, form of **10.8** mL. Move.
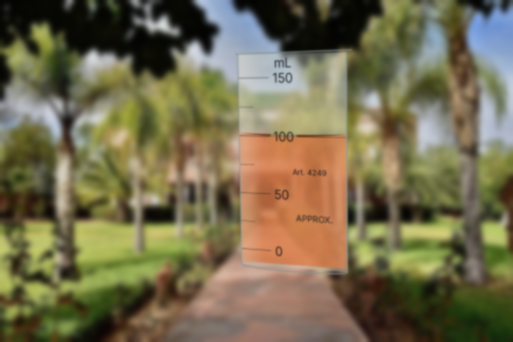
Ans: **100** mL
